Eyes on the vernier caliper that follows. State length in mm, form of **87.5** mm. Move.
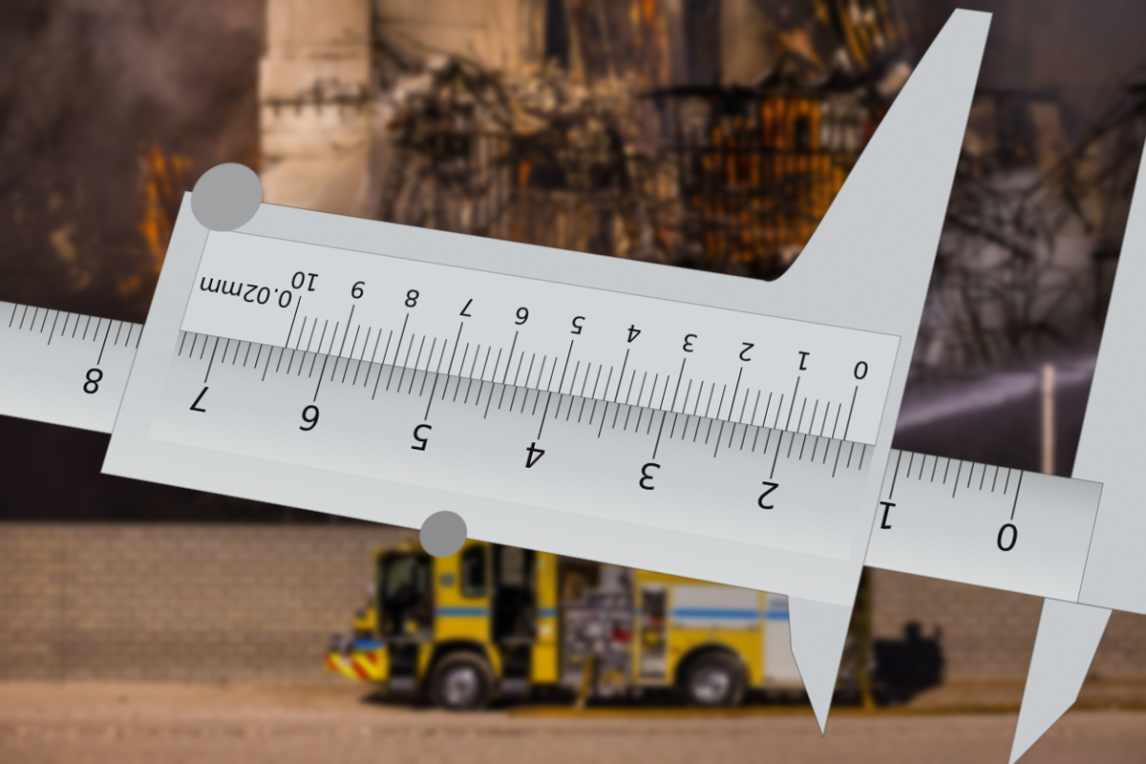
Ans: **14.8** mm
